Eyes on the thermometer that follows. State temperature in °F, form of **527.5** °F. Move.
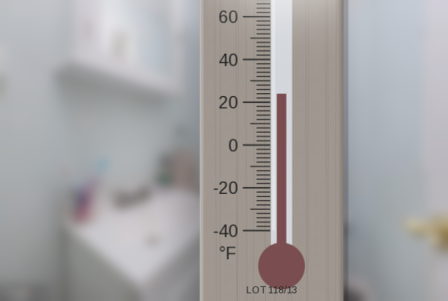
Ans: **24** °F
